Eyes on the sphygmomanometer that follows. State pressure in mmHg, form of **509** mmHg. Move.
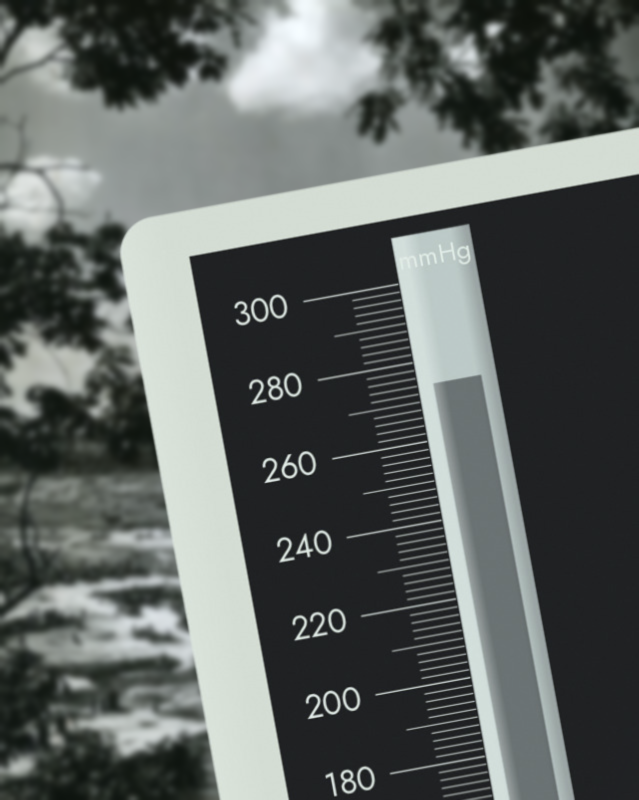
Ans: **274** mmHg
